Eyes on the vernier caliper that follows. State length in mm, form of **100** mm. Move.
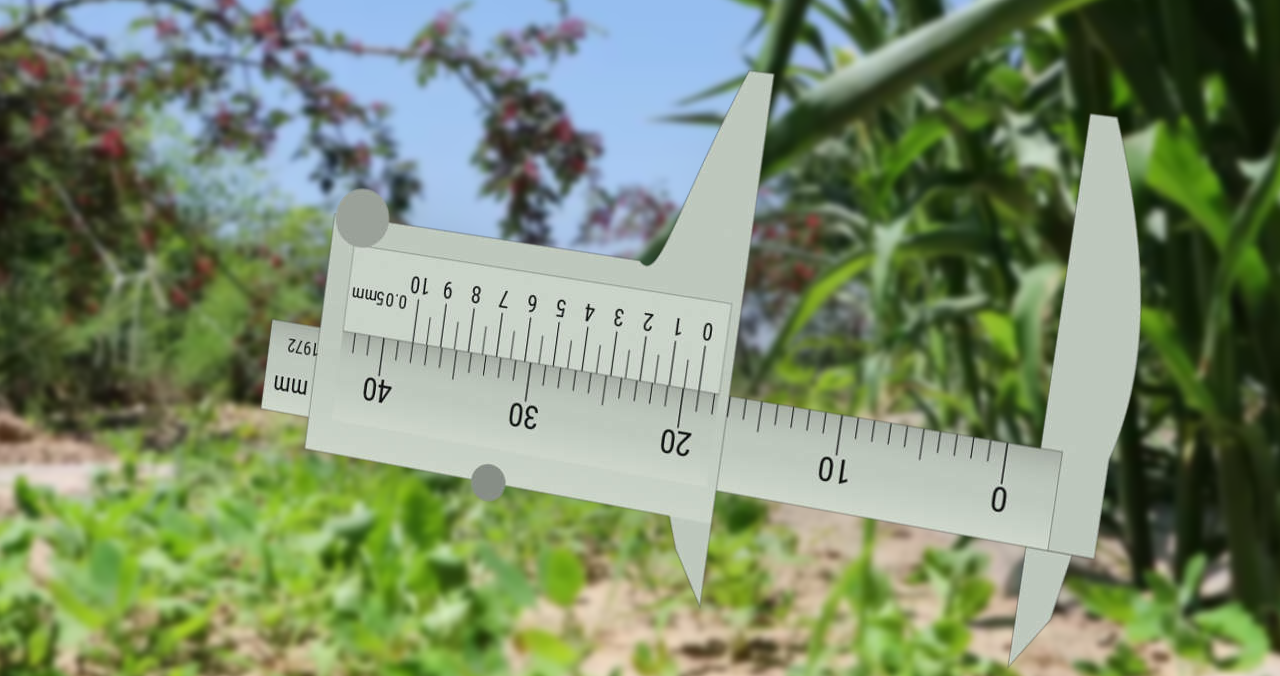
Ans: **19.0** mm
